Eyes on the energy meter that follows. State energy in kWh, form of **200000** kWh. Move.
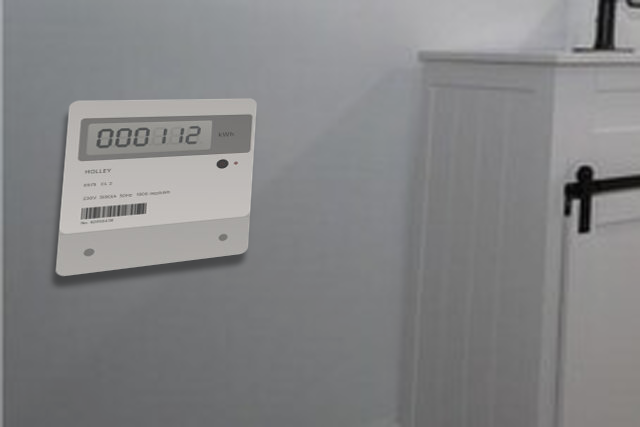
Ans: **112** kWh
